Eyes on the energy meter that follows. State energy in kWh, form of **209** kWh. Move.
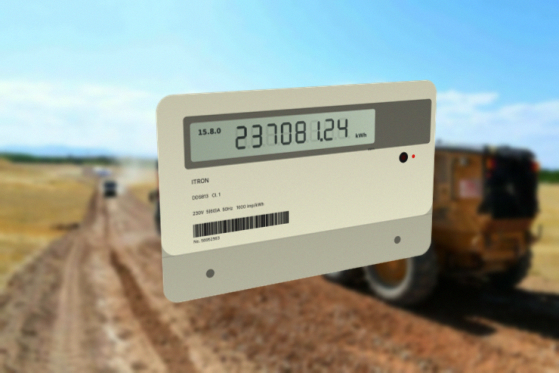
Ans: **237081.24** kWh
